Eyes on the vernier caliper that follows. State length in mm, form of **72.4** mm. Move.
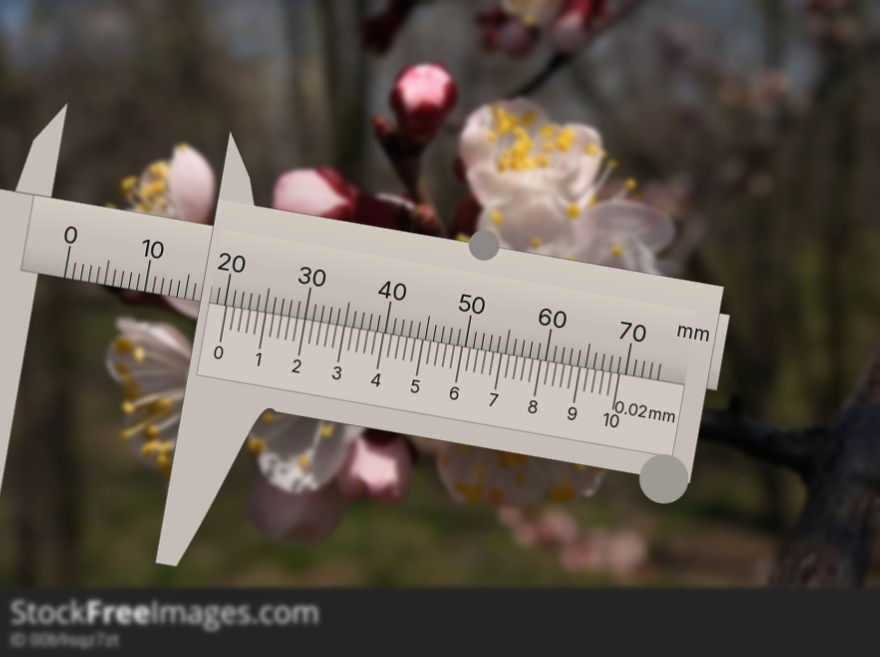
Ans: **20.2** mm
